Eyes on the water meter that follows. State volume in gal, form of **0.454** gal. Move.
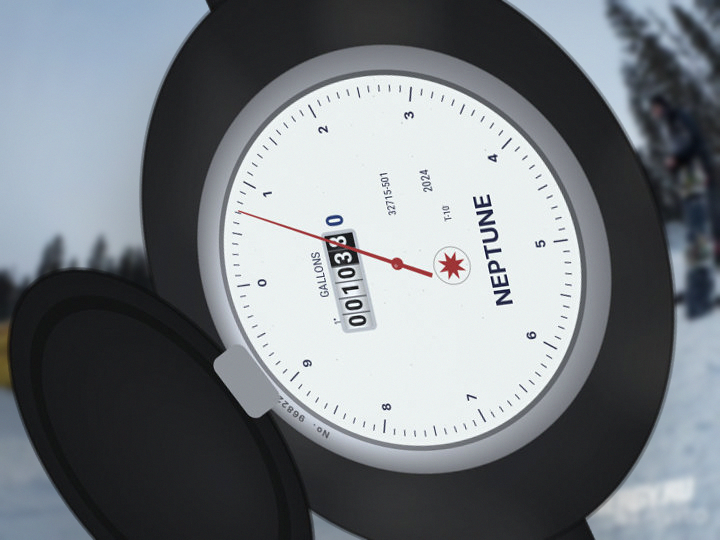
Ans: **10380.7** gal
